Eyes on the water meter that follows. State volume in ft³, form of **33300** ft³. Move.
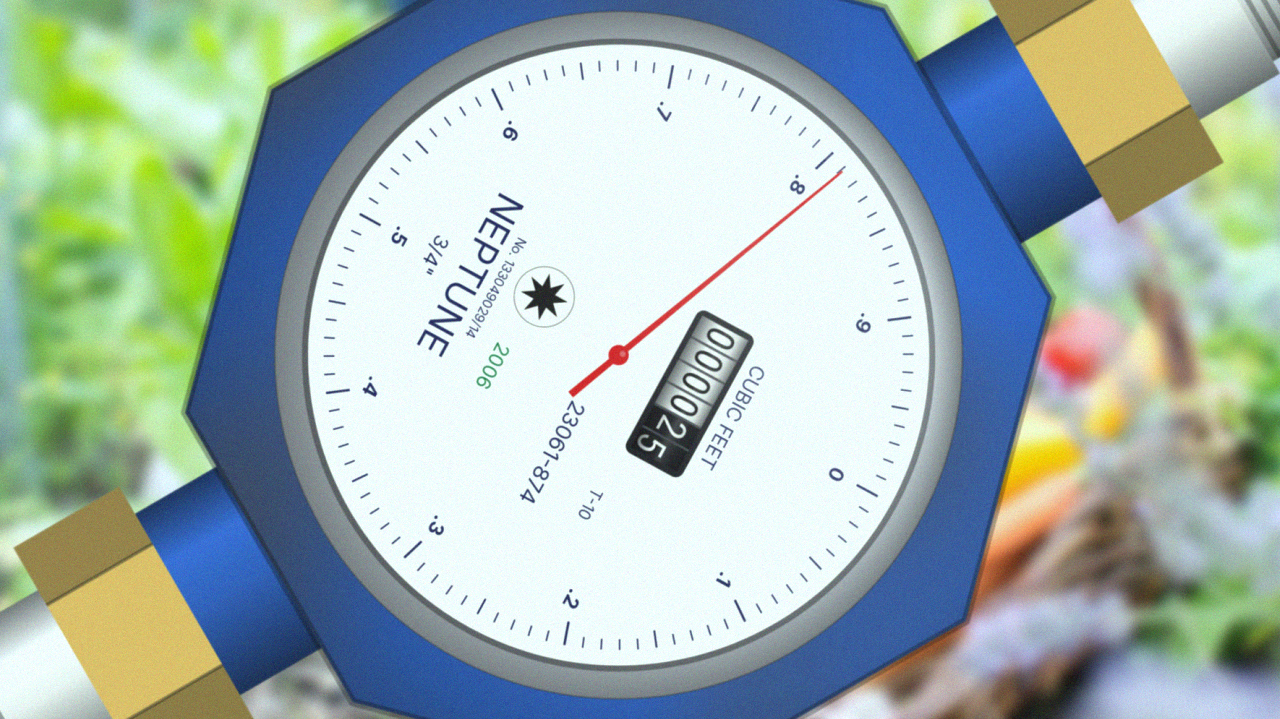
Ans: **24.81** ft³
